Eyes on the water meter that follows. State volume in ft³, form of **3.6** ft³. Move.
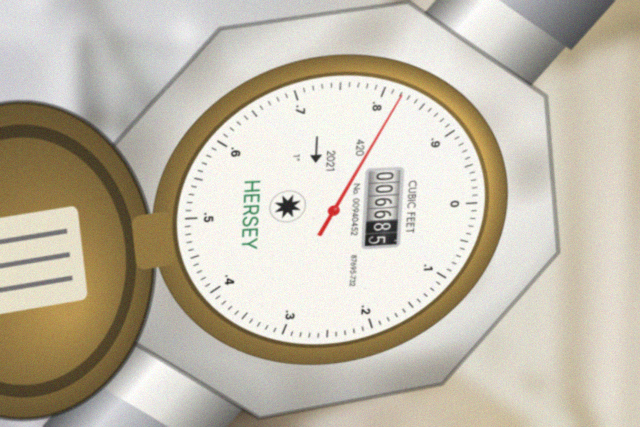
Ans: **6684.82** ft³
